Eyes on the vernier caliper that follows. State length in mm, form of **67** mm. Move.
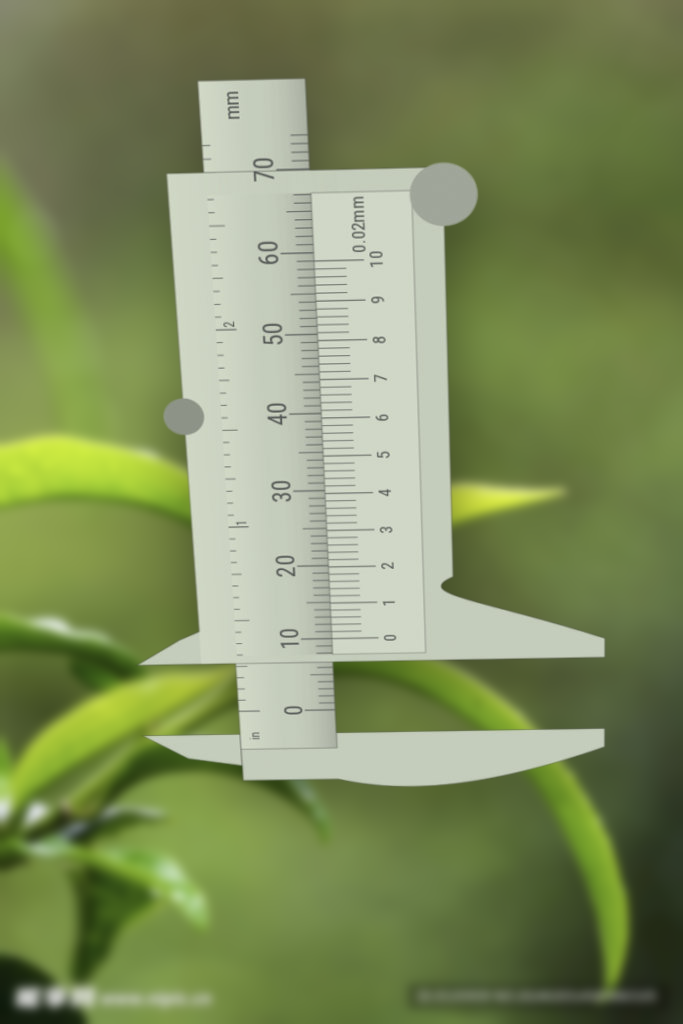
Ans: **10.0** mm
